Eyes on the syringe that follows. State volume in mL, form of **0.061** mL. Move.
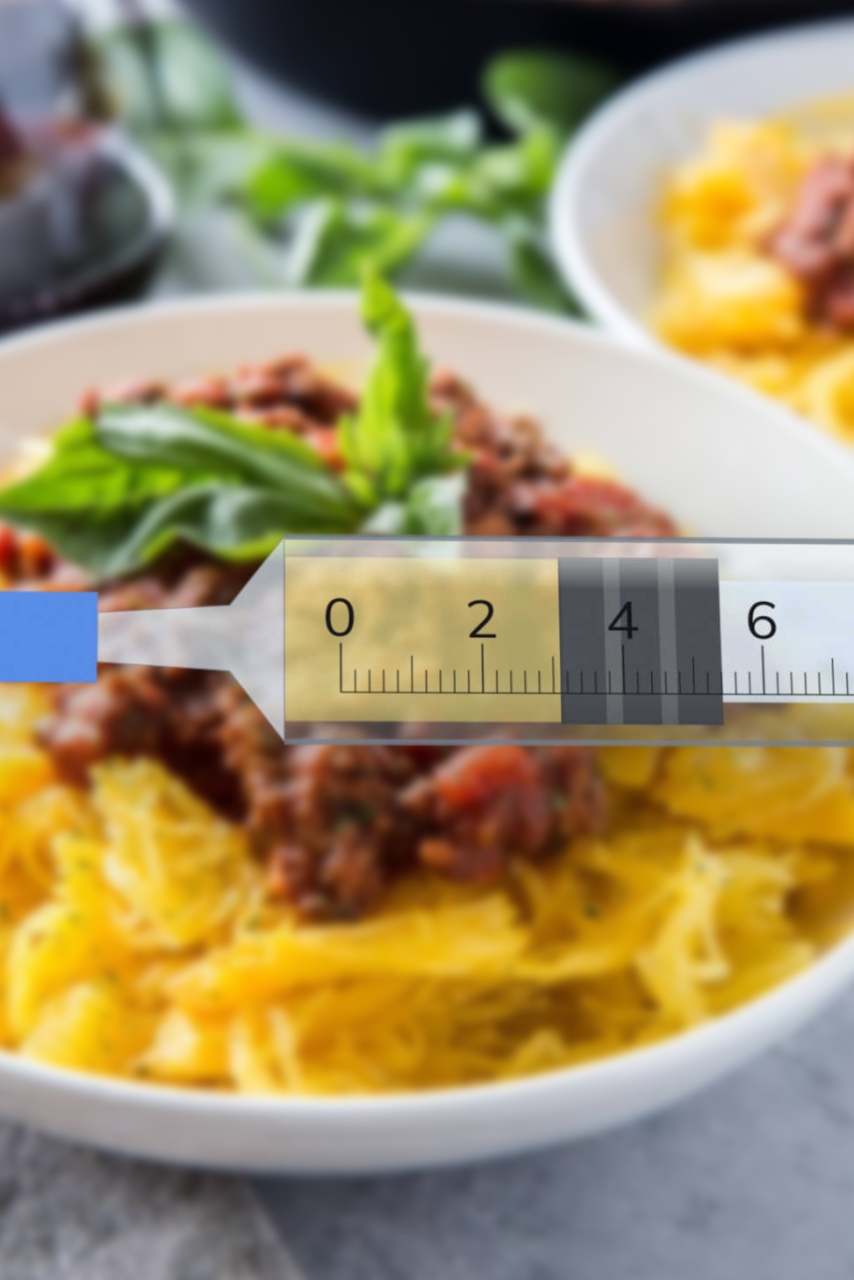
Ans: **3.1** mL
